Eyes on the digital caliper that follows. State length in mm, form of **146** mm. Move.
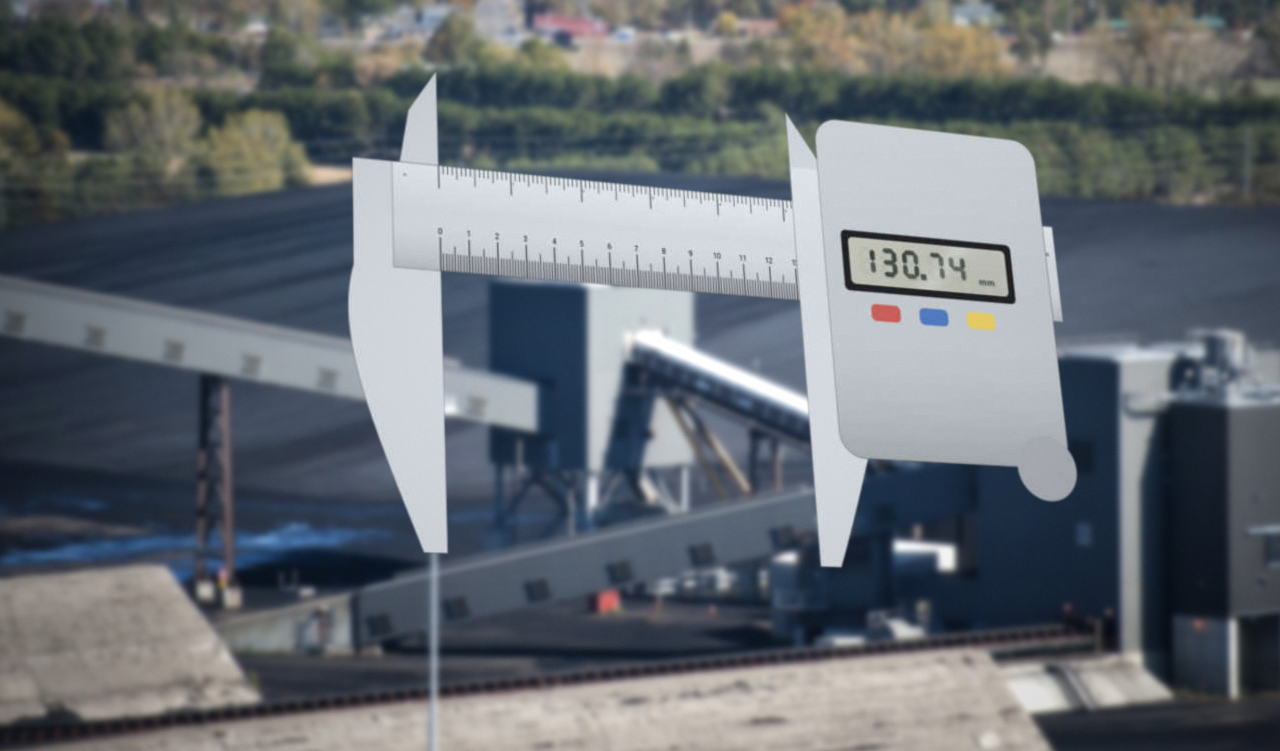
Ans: **130.74** mm
